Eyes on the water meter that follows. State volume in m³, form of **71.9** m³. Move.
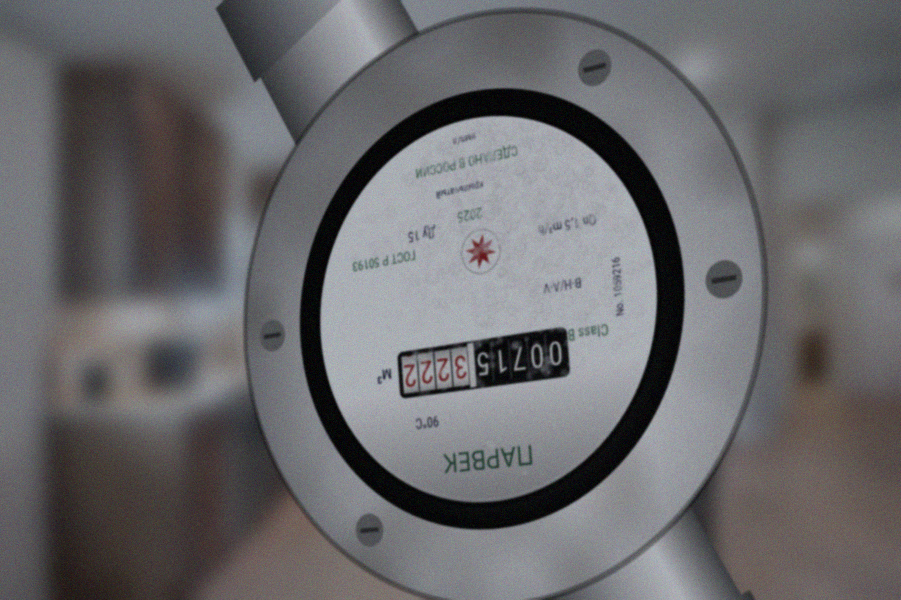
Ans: **715.3222** m³
